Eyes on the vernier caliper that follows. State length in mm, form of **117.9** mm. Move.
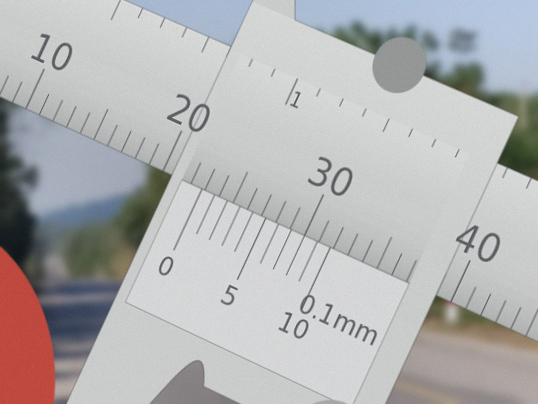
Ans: **22.8** mm
